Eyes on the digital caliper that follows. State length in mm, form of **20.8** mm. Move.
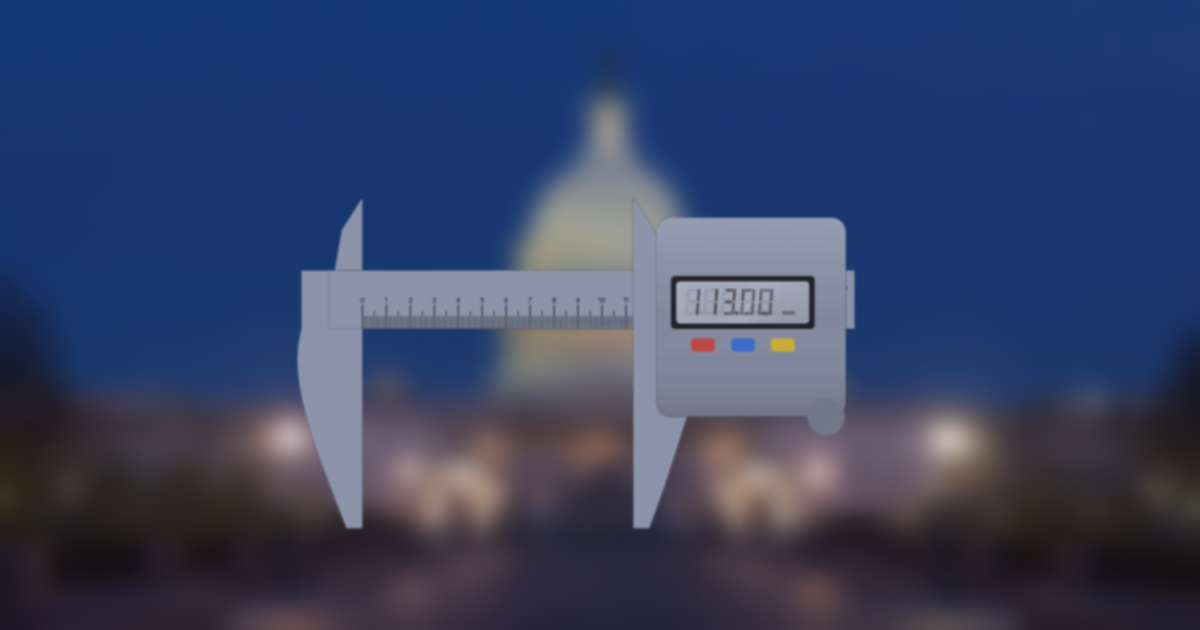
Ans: **113.00** mm
